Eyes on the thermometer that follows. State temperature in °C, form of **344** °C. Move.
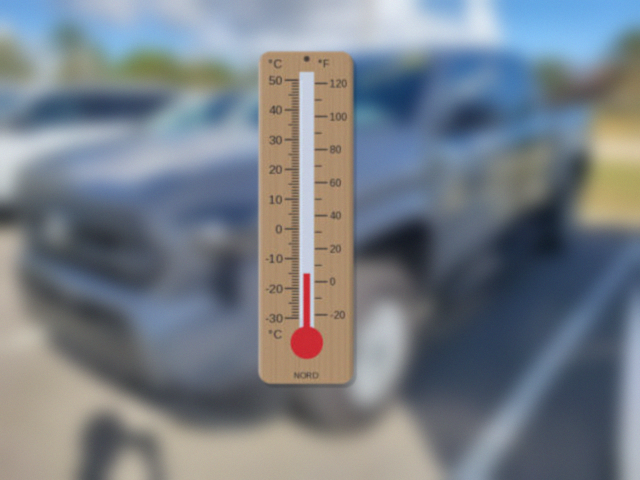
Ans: **-15** °C
